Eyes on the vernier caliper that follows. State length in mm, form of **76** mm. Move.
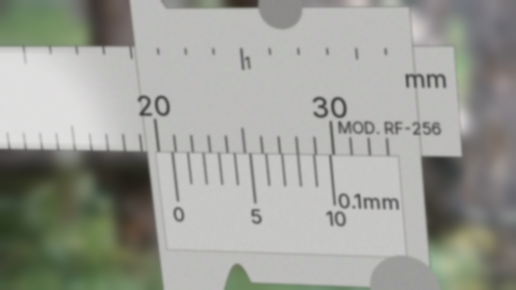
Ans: **20.8** mm
